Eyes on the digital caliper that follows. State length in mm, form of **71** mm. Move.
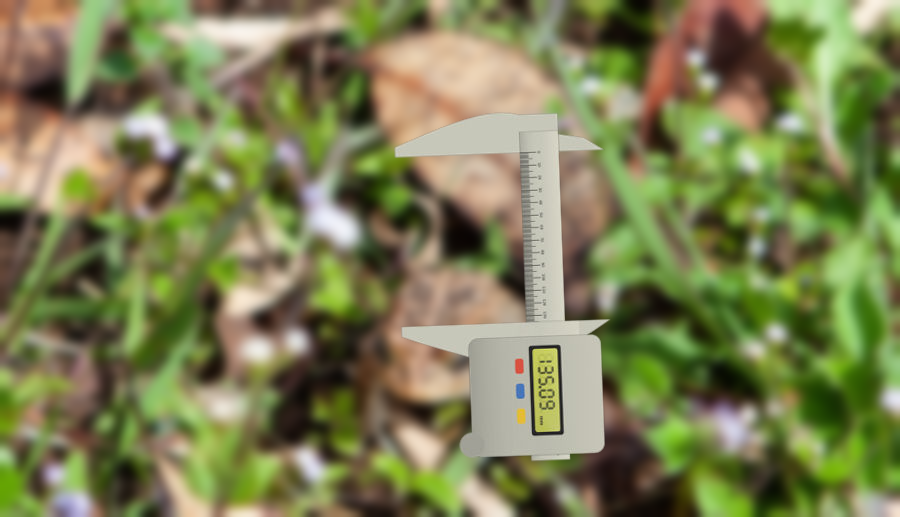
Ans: **135.09** mm
